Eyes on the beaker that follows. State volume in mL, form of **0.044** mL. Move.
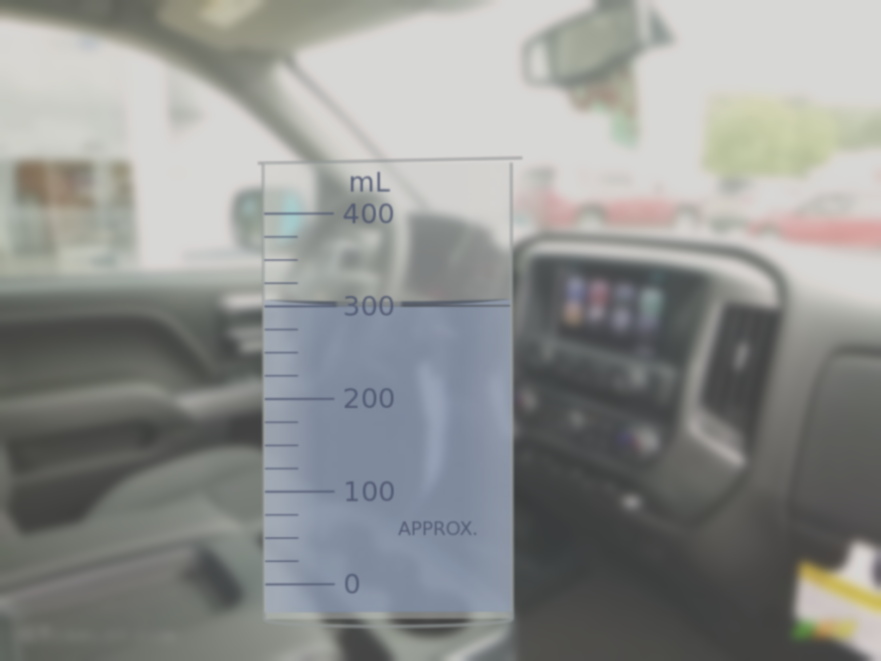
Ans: **300** mL
